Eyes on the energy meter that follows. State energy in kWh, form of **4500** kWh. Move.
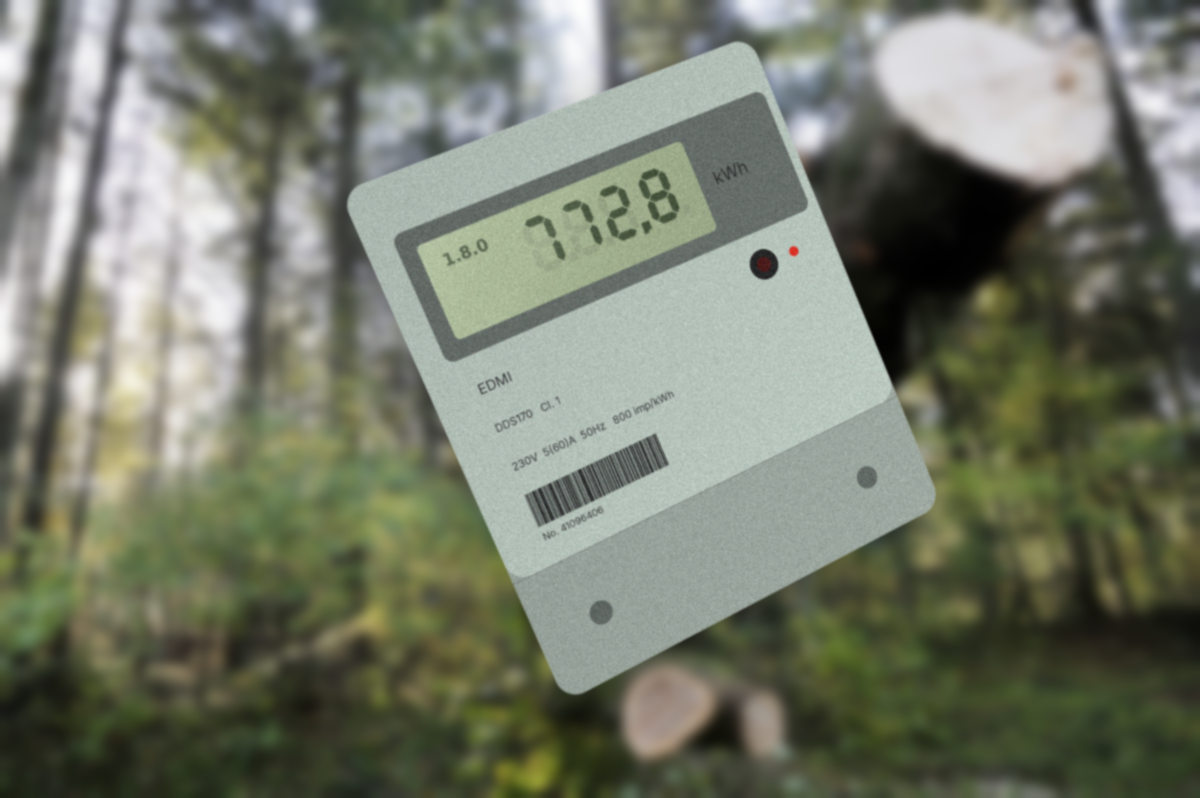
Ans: **772.8** kWh
